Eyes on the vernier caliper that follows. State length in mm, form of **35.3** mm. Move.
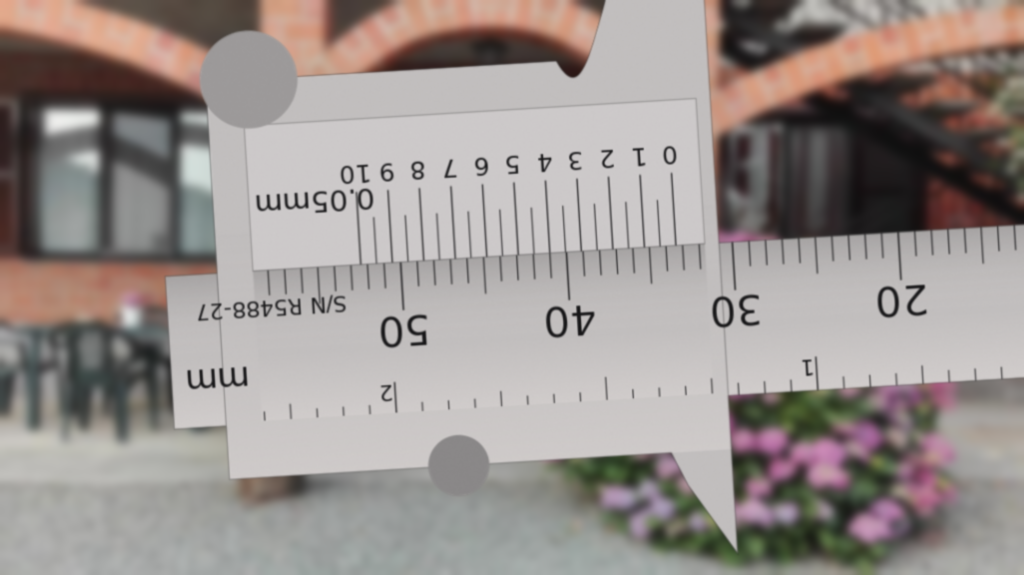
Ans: **33.4** mm
